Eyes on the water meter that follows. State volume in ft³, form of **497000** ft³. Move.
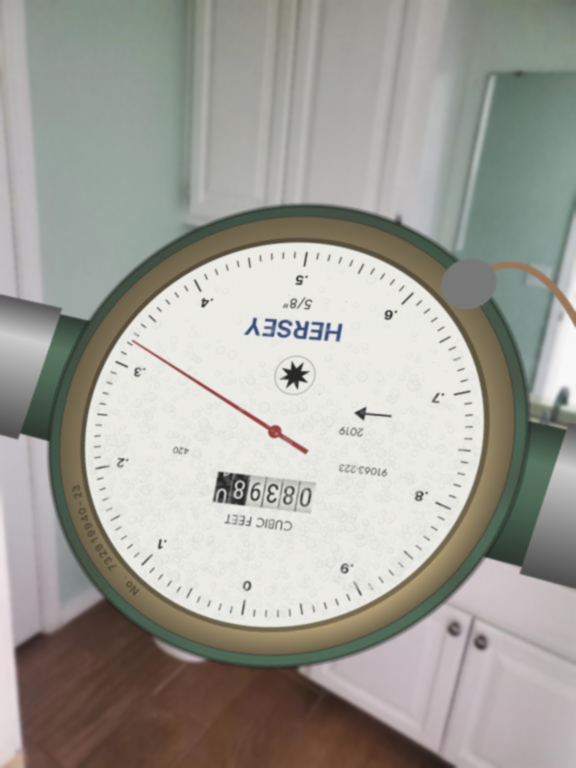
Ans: **83980.32** ft³
